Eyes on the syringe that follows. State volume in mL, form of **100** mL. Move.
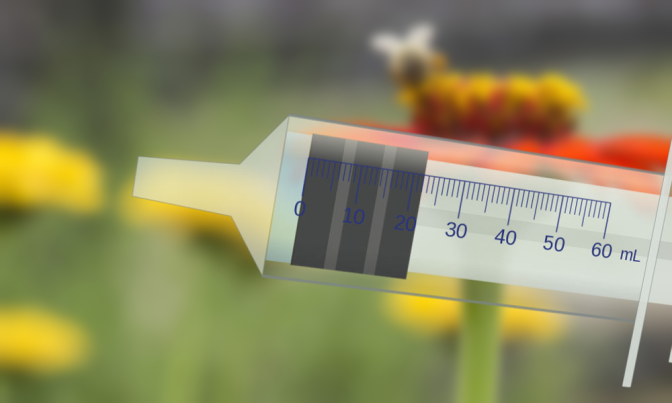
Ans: **0** mL
